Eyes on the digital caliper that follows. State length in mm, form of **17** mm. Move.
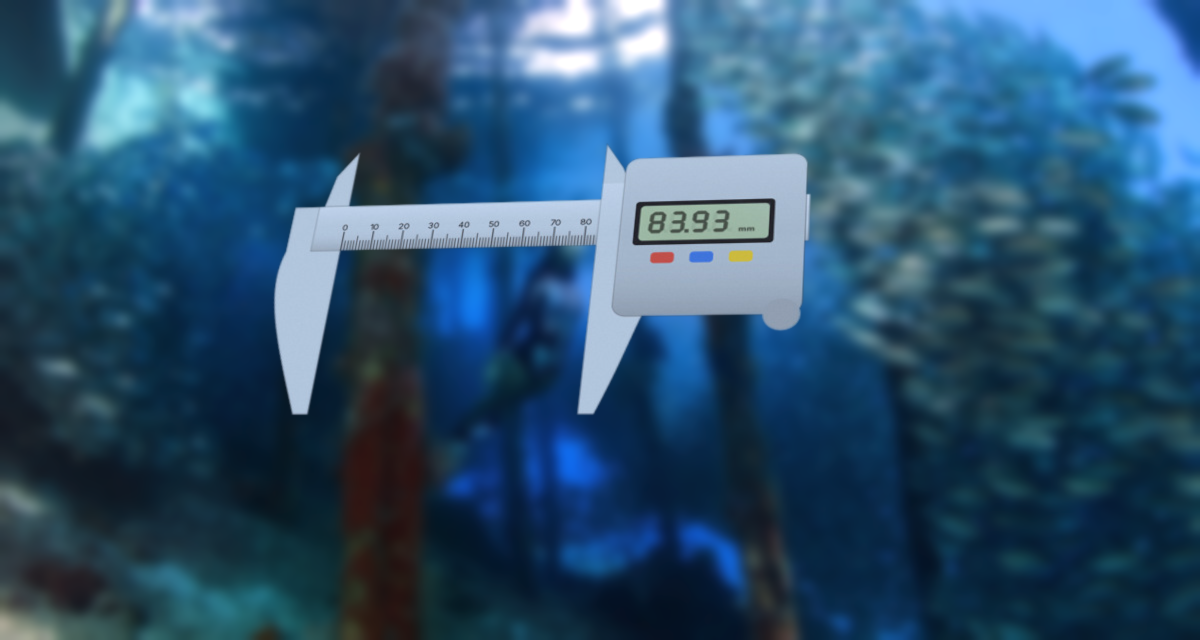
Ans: **83.93** mm
